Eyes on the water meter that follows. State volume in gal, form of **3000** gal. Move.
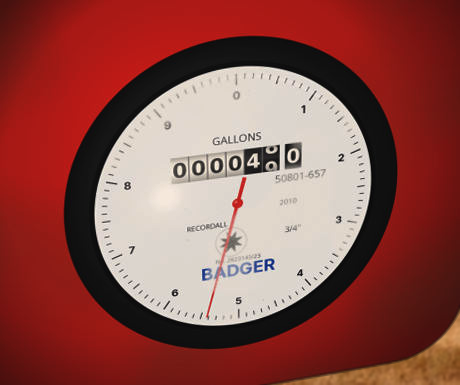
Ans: **485.4** gal
